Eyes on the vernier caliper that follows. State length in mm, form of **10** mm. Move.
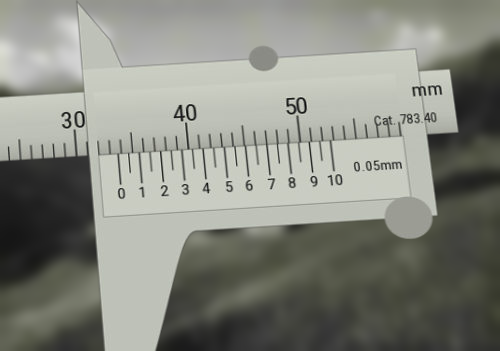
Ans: **33.7** mm
